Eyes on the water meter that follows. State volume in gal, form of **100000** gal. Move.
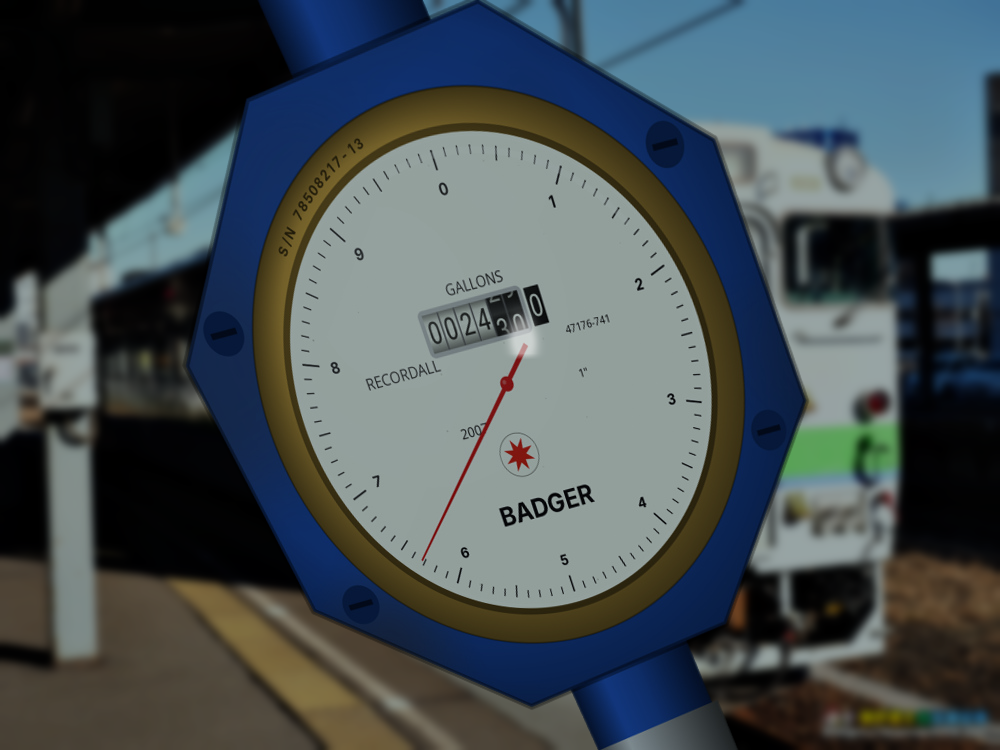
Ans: **24296.3** gal
